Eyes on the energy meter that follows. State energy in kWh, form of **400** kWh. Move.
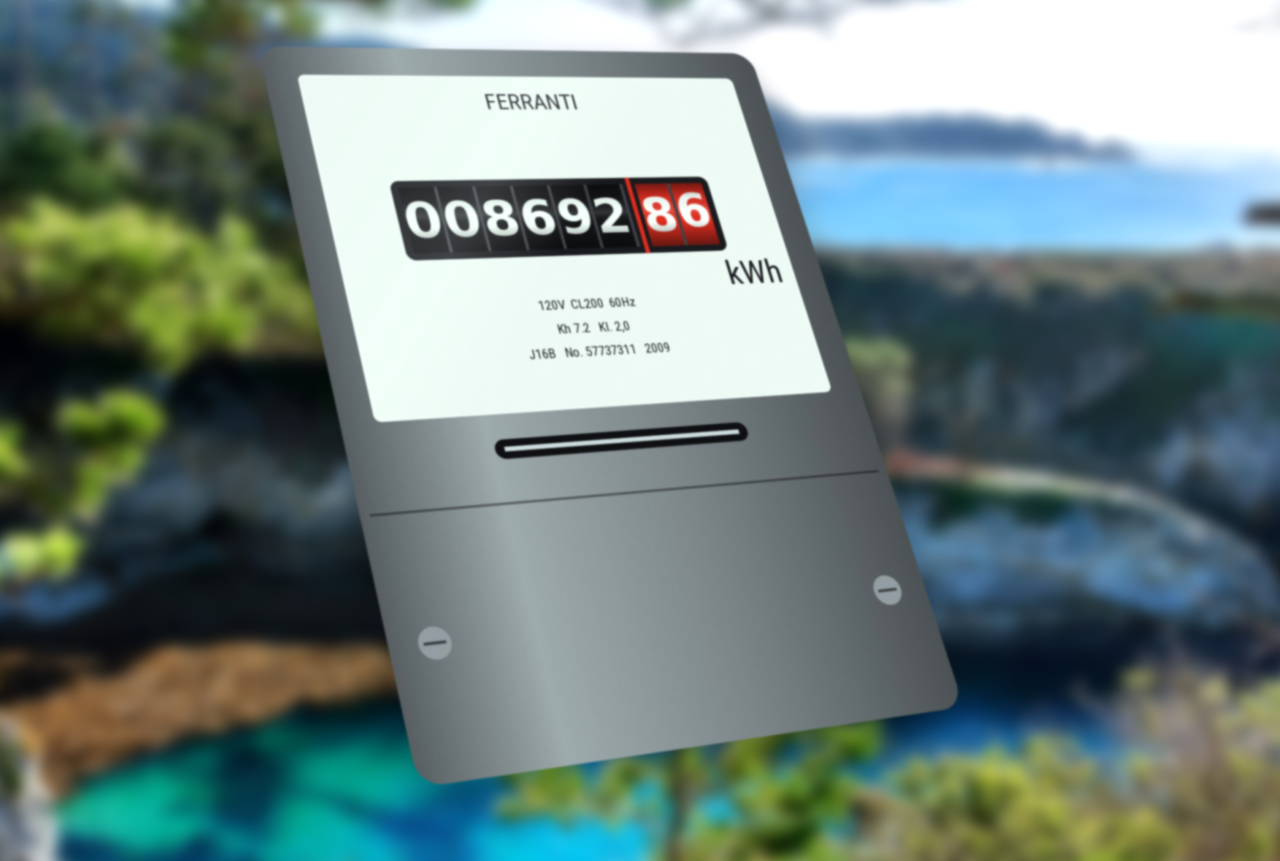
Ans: **8692.86** kWh
